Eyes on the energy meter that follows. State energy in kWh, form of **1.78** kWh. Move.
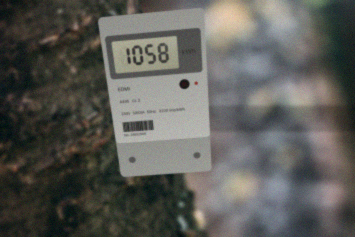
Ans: **1058** kWh
